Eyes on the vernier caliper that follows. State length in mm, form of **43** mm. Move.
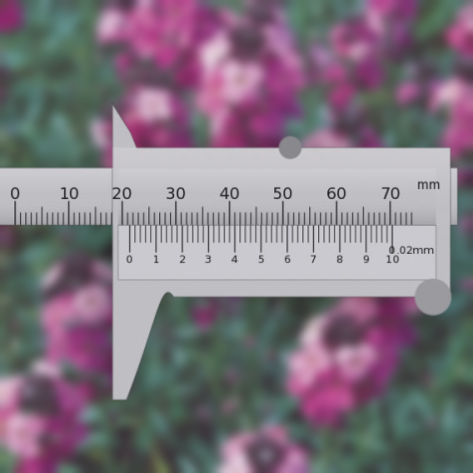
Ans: **21.4** mm
